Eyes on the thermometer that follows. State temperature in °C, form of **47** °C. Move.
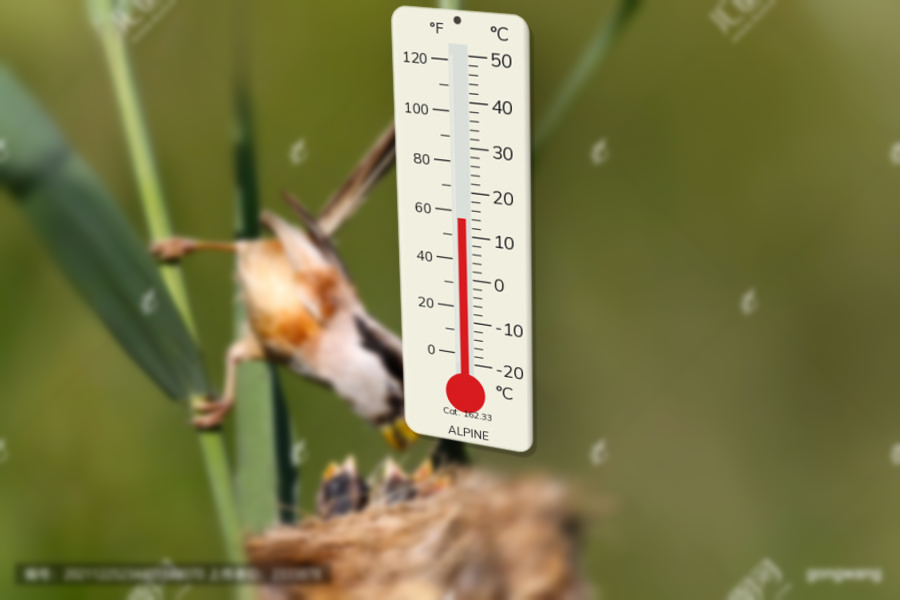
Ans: **14** °C
